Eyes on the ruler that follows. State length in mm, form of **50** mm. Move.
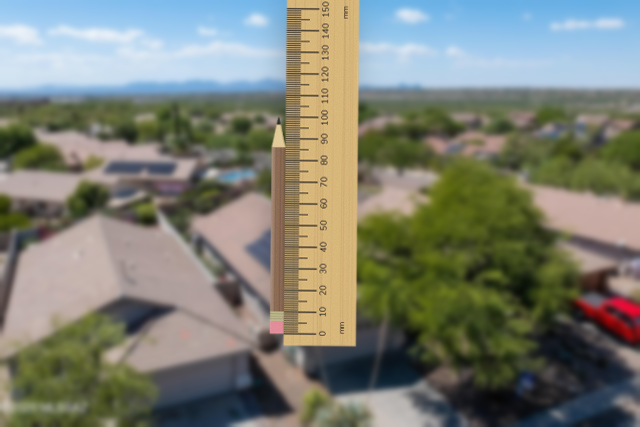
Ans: **100** mm
